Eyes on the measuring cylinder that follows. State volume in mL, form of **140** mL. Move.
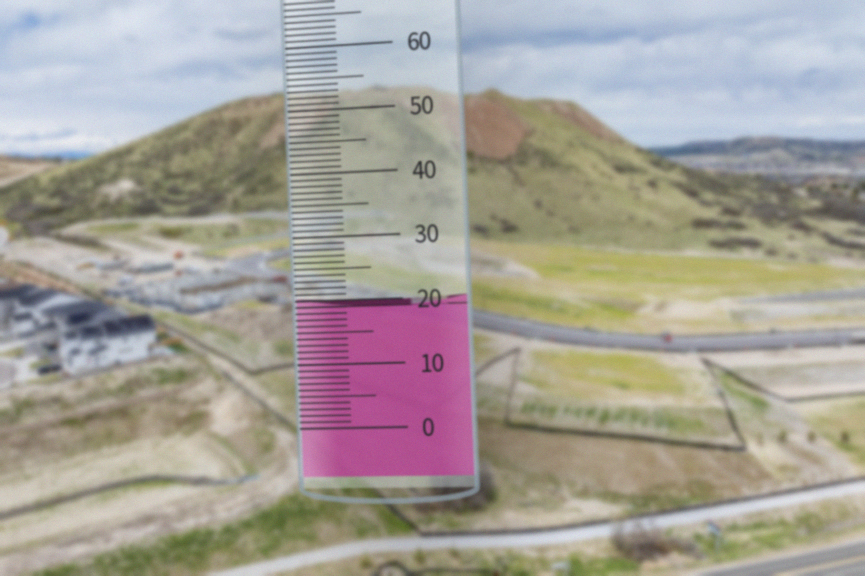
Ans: **19** mL
